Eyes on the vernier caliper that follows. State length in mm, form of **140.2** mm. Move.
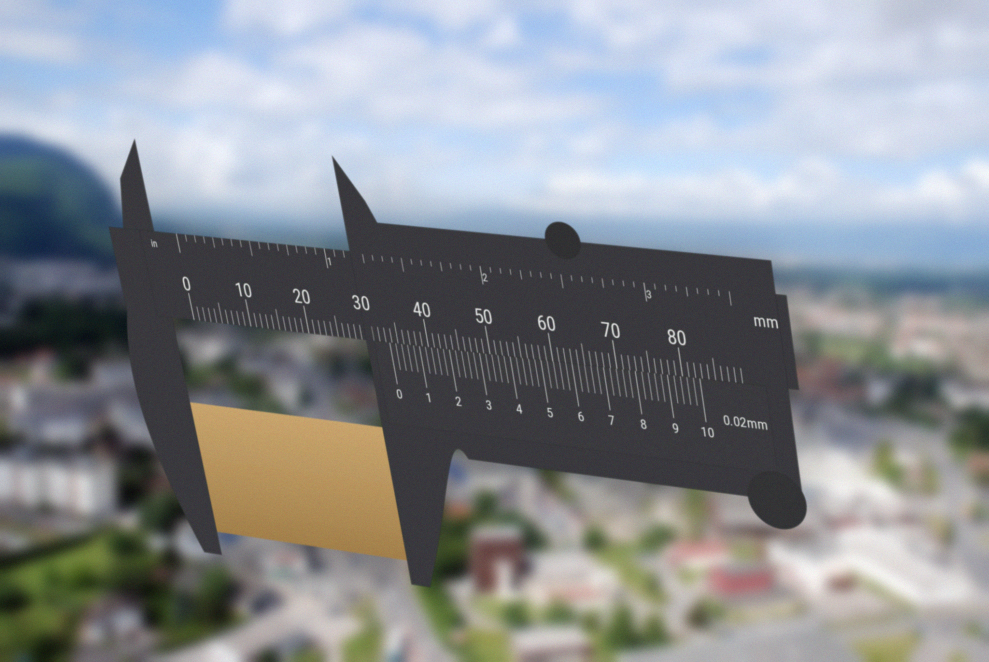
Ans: **33.6** mm
